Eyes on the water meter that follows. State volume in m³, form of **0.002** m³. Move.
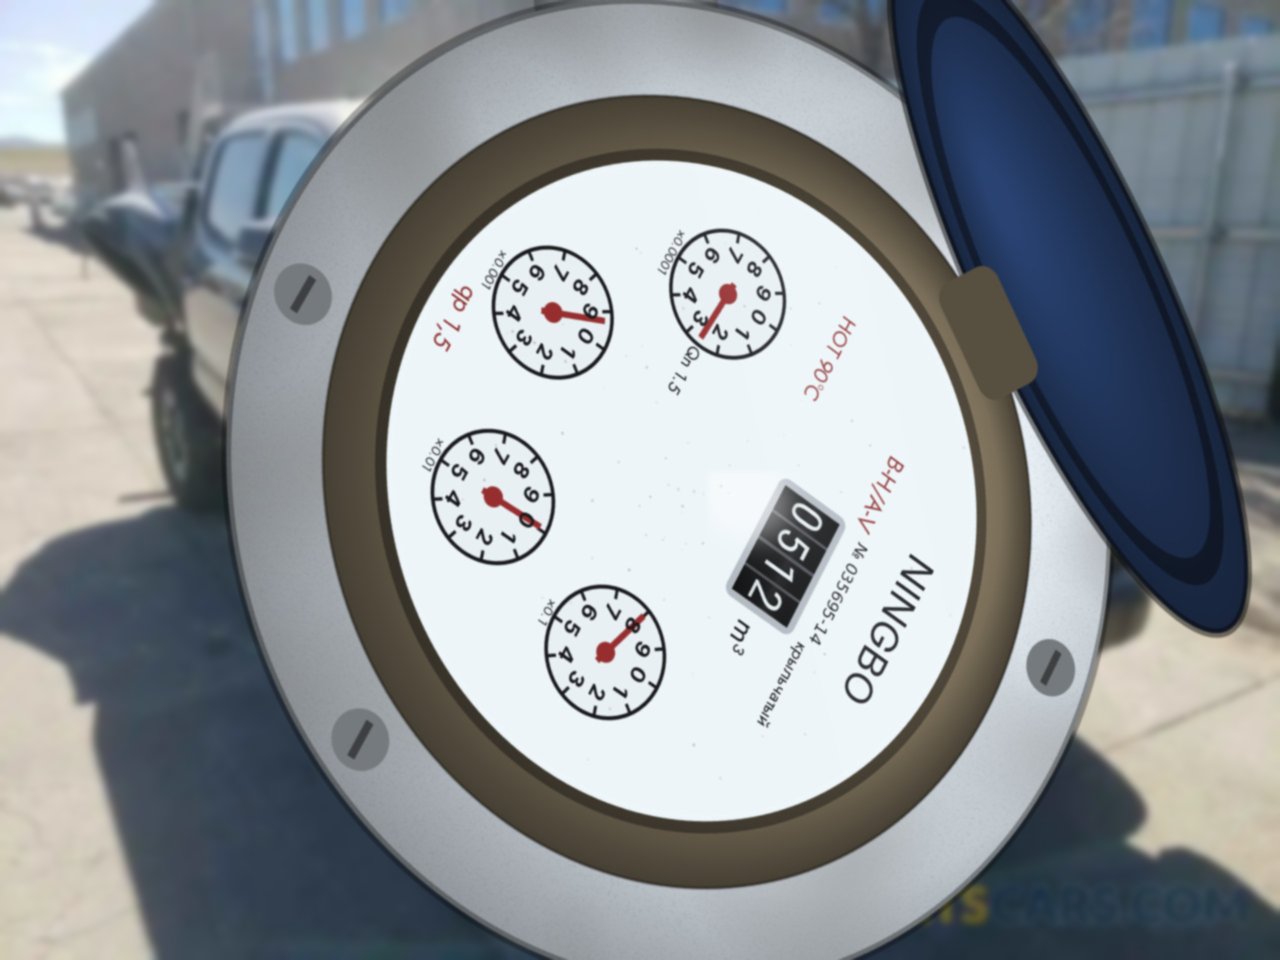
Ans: **512.7992** m³
